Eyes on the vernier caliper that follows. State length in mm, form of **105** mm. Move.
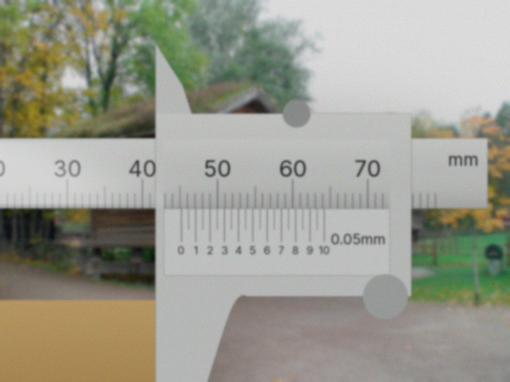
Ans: **45.2** mm
